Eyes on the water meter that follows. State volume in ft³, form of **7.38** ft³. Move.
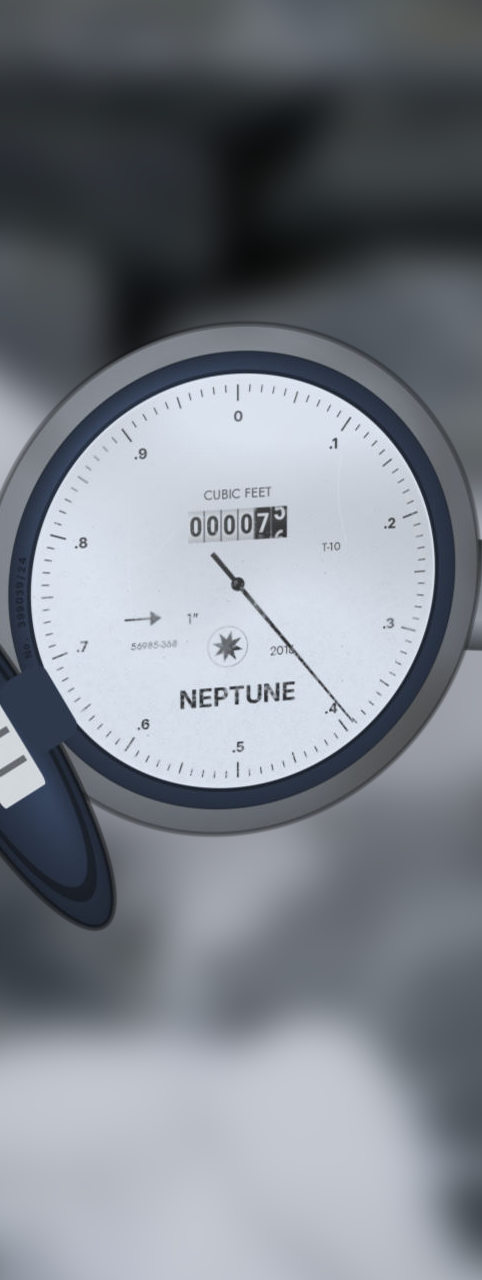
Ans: **75.39** ft³
